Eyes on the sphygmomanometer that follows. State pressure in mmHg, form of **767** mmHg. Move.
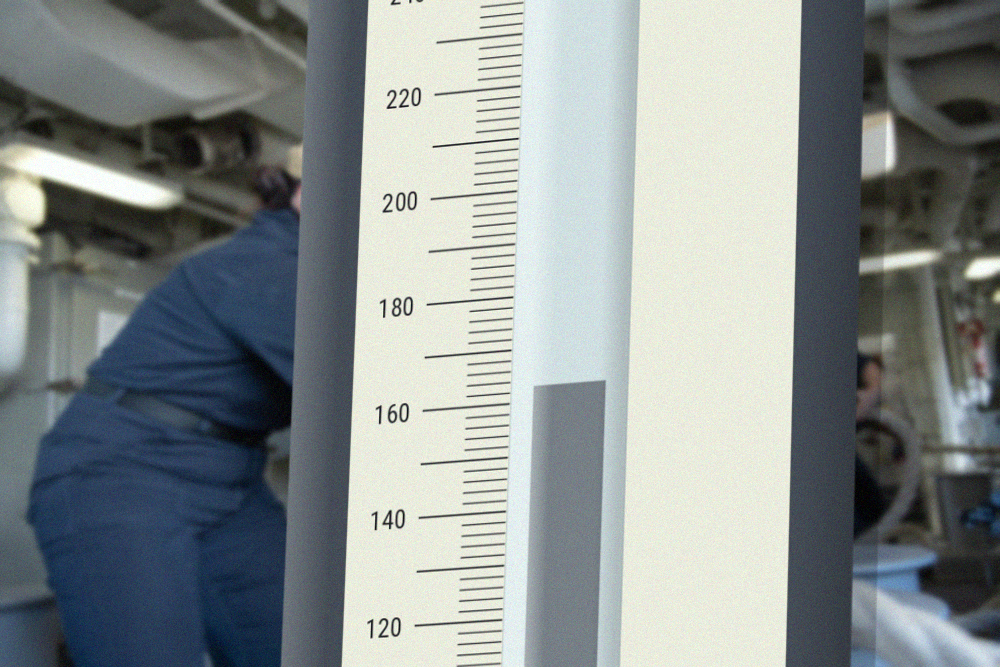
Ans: **163** mmHg
